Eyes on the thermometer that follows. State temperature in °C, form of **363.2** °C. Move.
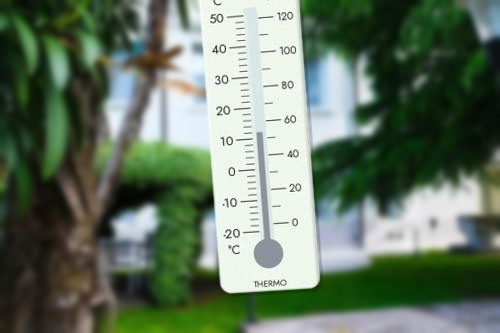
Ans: **12** °C
